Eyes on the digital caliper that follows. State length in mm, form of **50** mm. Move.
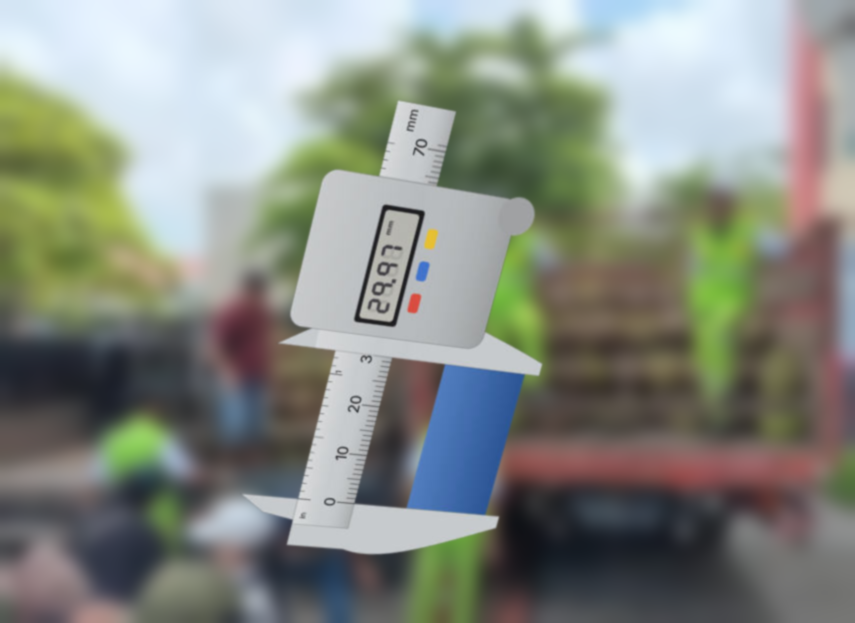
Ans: **29.97** mm
